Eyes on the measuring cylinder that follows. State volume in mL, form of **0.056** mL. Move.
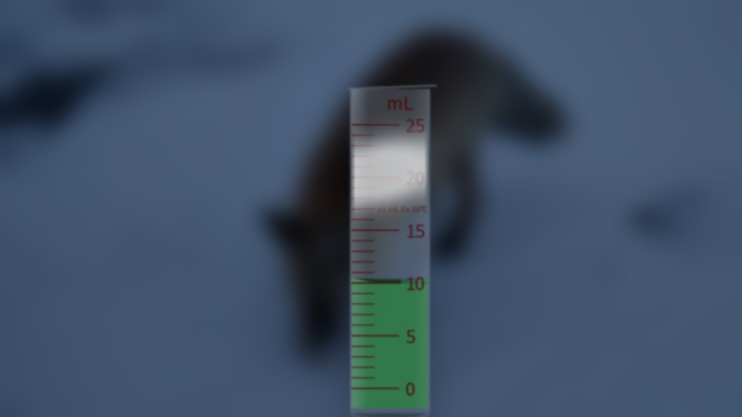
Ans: **10** mL
